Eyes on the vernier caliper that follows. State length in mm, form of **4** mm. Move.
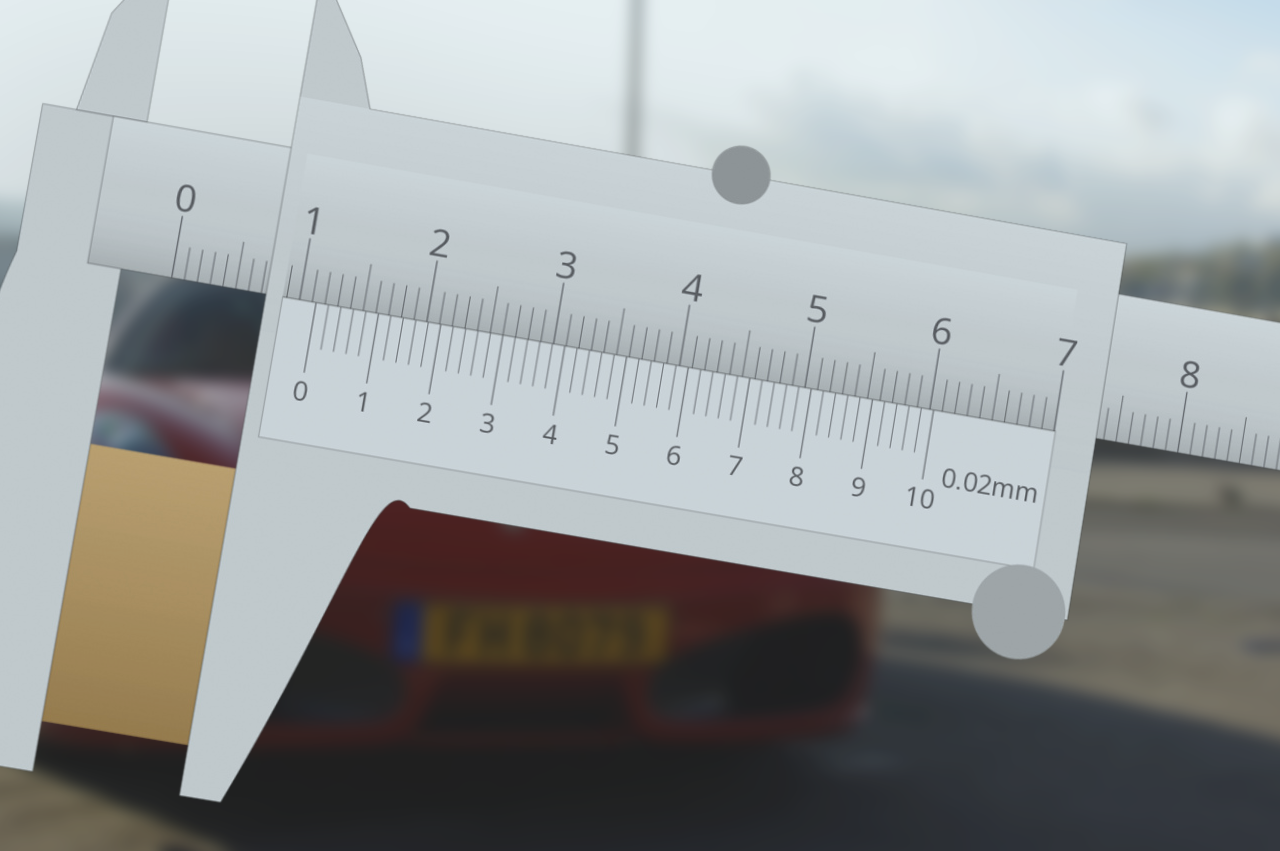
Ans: **11.3** mm
